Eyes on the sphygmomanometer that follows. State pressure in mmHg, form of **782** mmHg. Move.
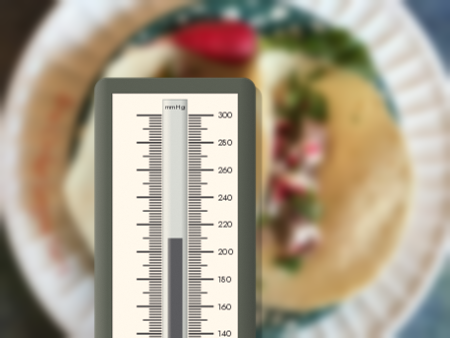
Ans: **210** mmHg
